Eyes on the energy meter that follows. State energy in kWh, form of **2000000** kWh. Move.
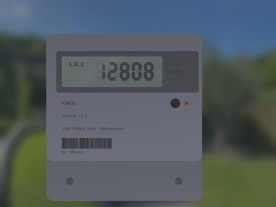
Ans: **12808** kWh
